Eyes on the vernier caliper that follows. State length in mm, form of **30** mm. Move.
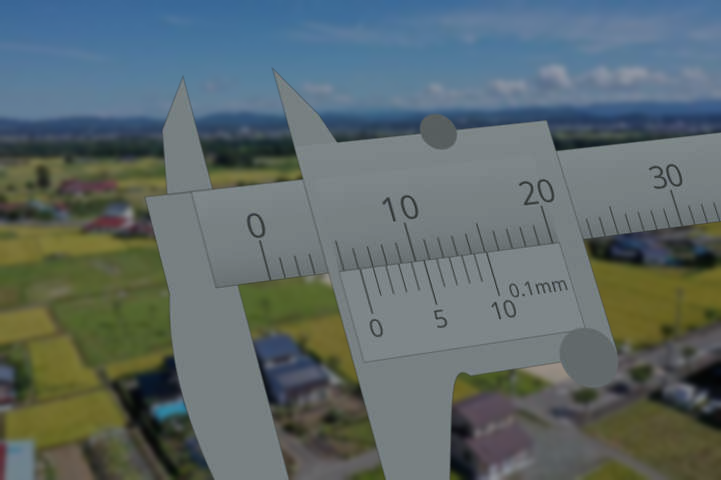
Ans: **6.1** mm
